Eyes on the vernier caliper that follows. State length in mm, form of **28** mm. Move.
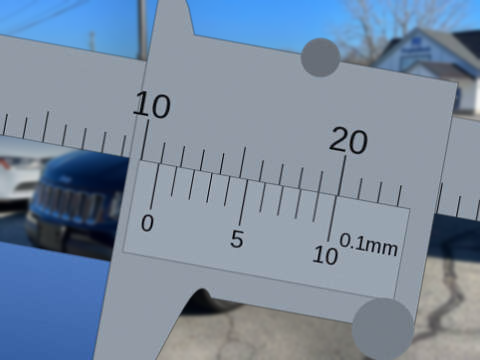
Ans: **10.9** mm
